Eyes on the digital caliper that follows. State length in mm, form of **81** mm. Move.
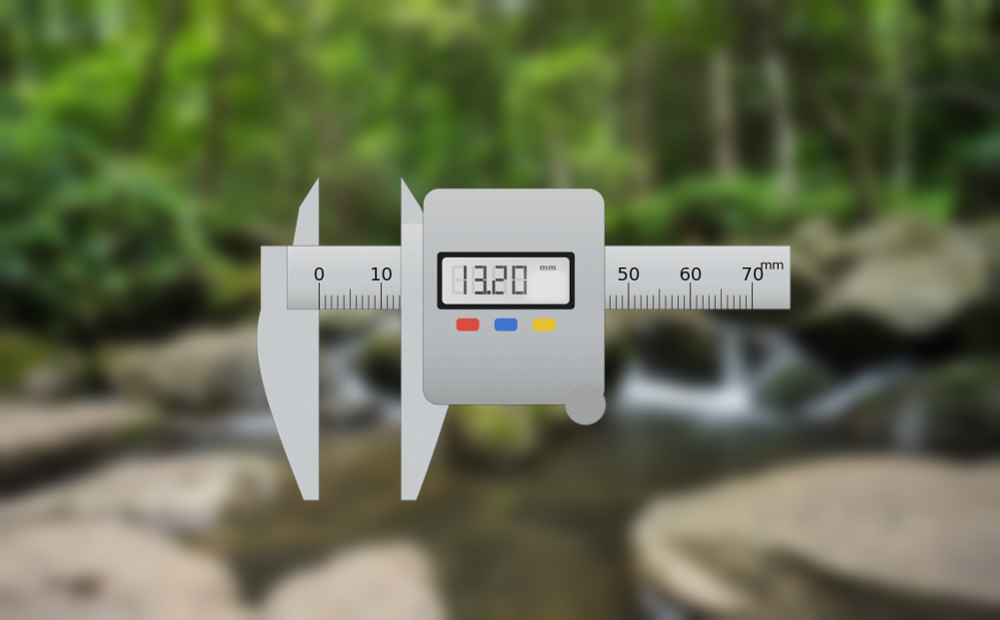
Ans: **13.20** mm
